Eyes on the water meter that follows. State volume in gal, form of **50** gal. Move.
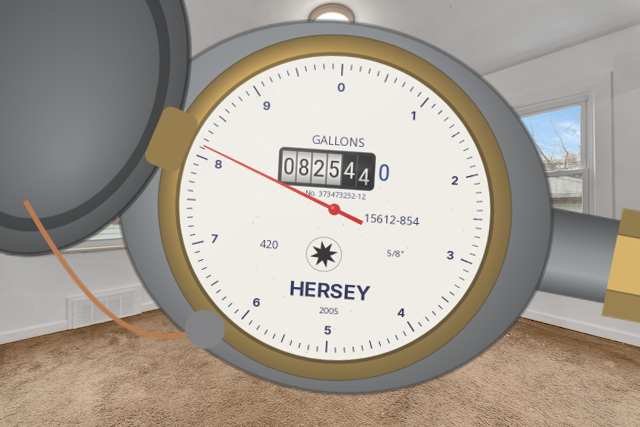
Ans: **825438.1** gal
